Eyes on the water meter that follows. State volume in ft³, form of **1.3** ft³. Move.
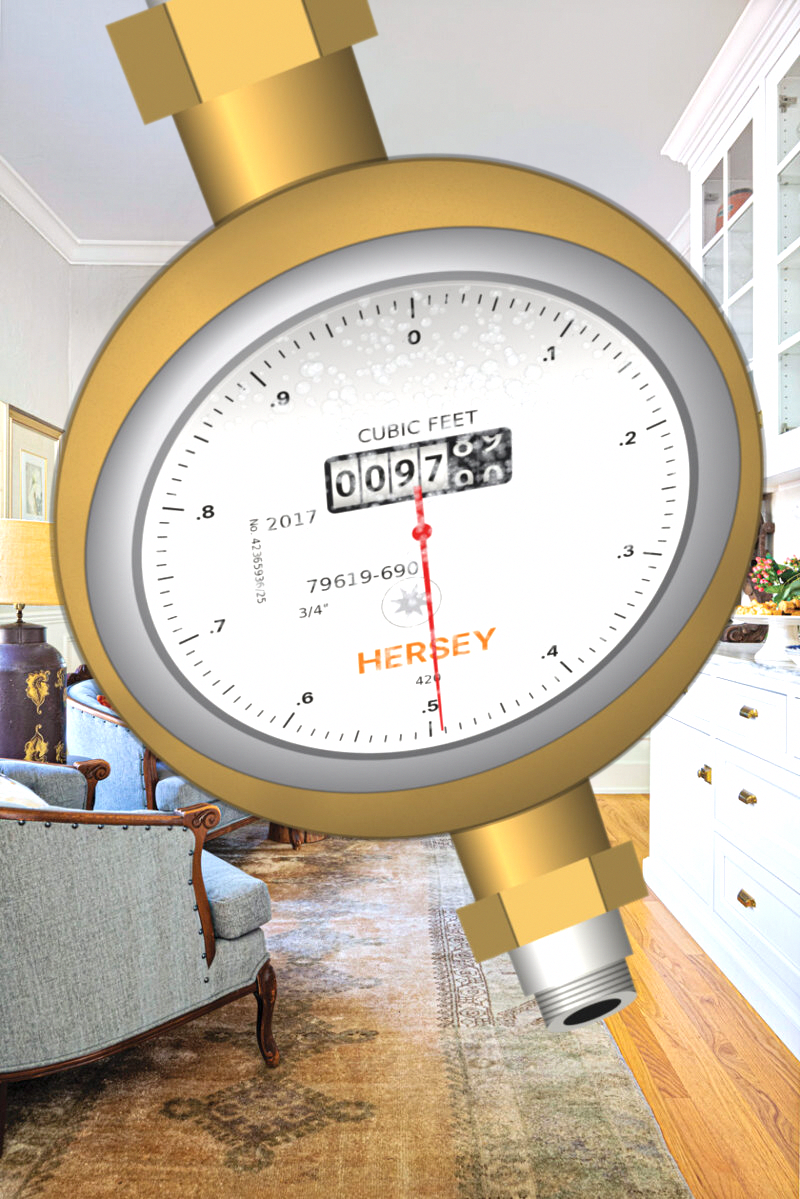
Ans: **9789.49** ft³
